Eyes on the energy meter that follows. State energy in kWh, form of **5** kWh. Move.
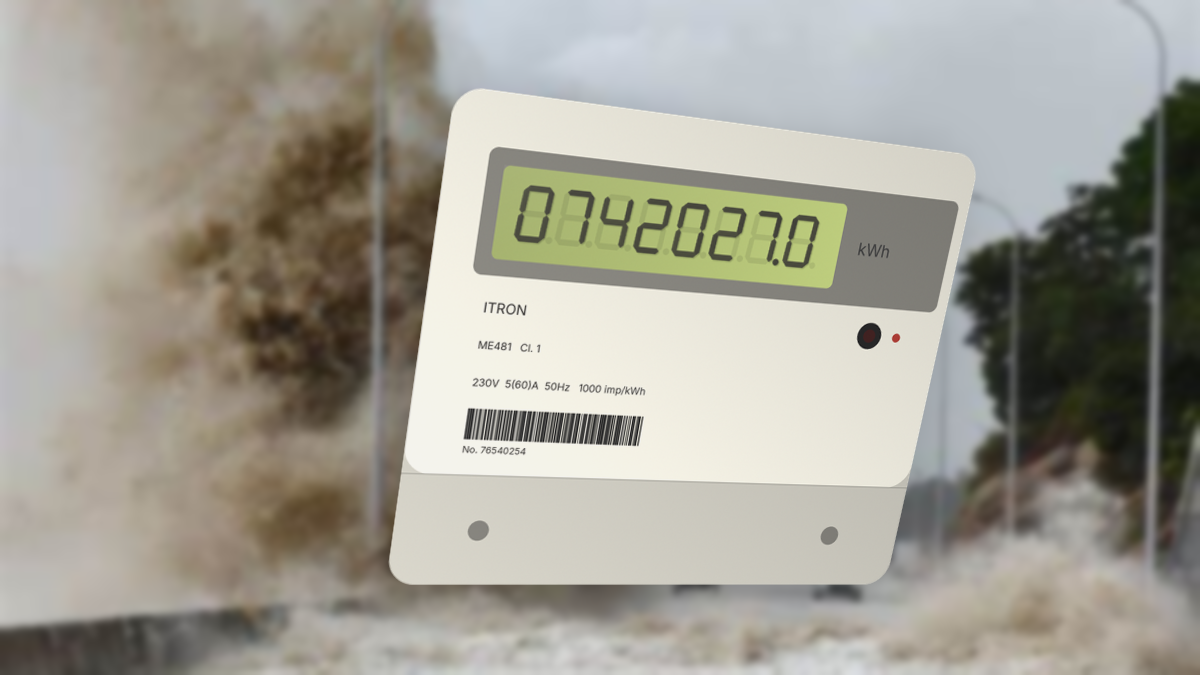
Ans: **742027.0** kWh
